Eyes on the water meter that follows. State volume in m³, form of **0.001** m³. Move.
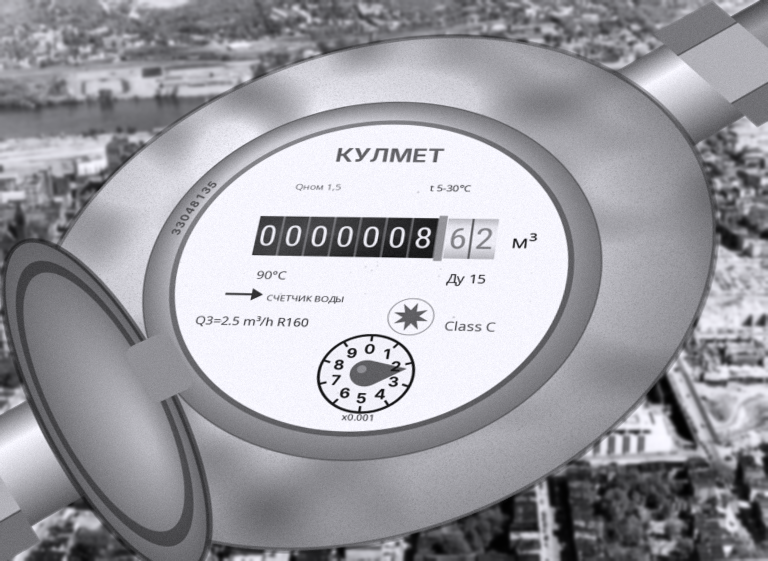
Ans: **8.622** m³
